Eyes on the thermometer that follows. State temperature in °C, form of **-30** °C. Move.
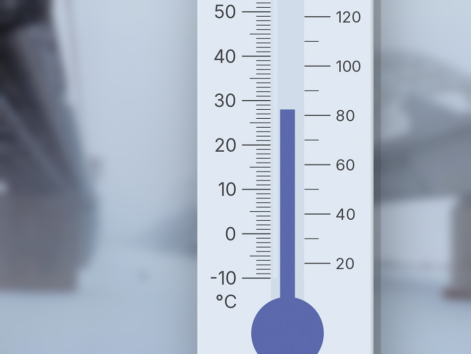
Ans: **28** °C
